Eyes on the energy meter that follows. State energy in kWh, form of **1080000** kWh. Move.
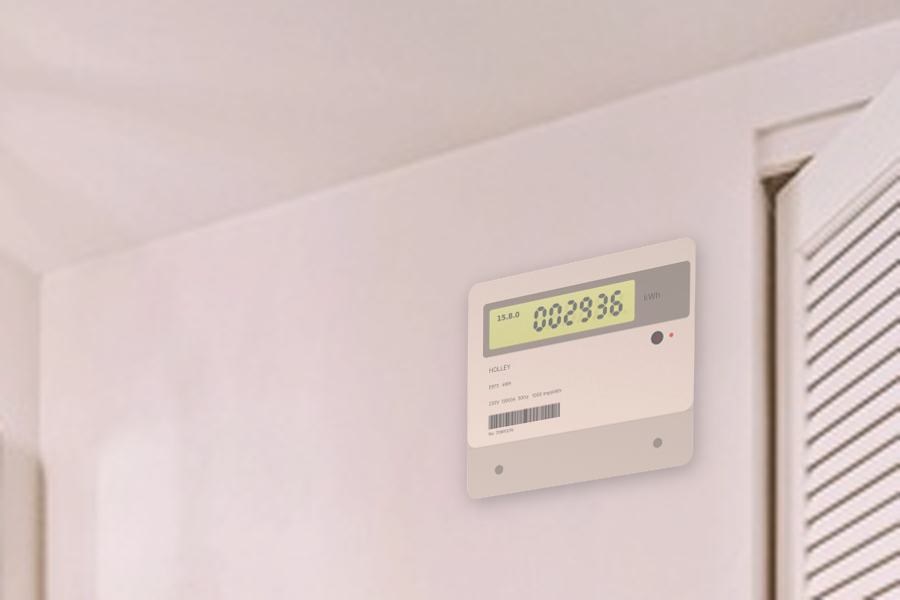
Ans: **2936** kWh
